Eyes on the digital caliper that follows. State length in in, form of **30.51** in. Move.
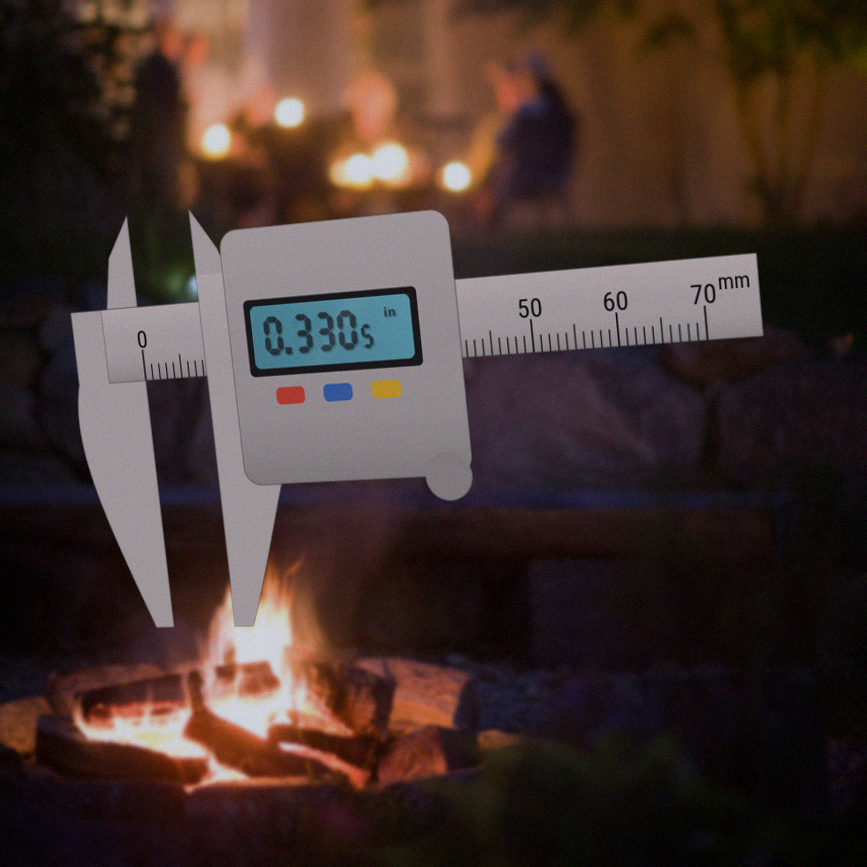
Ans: **0.3305** in
